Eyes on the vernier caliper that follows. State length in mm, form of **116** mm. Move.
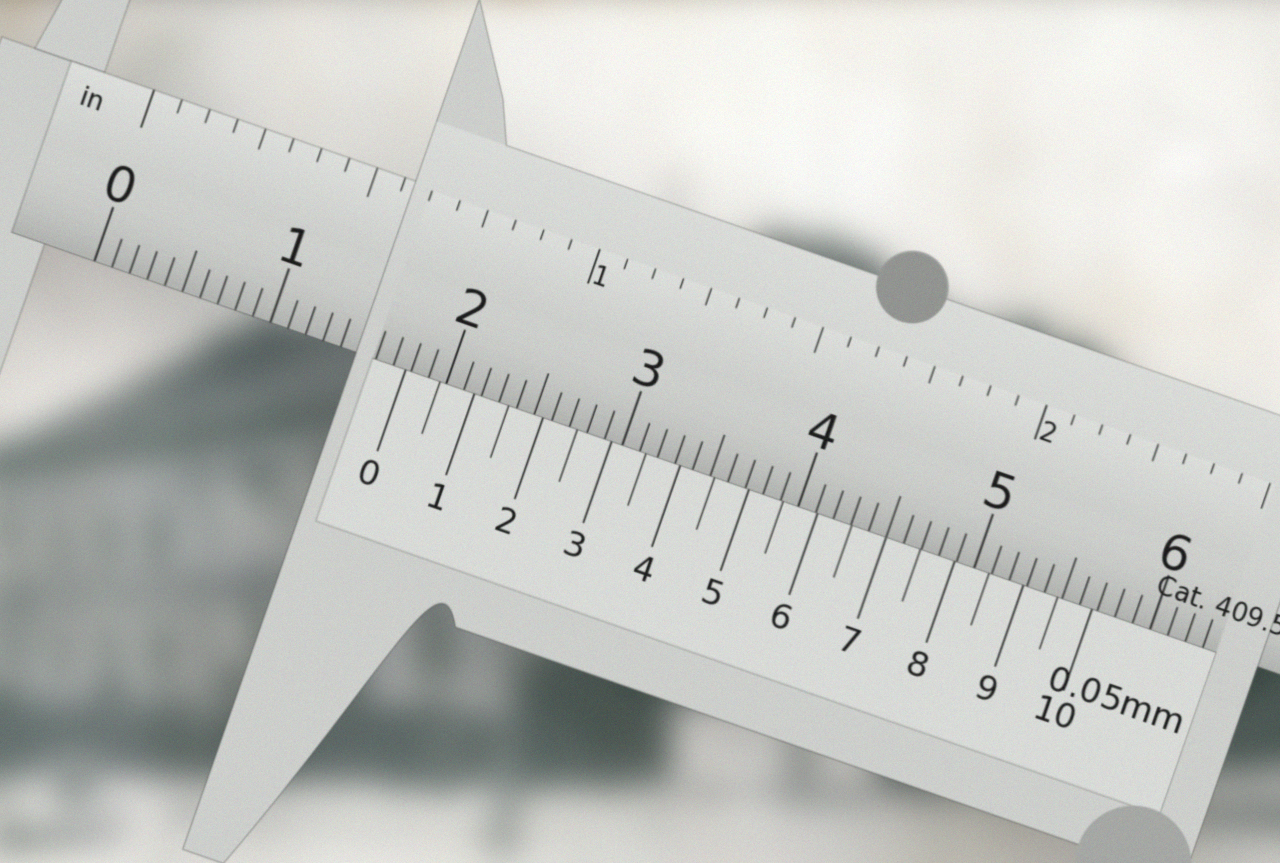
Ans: **17.7** mm
